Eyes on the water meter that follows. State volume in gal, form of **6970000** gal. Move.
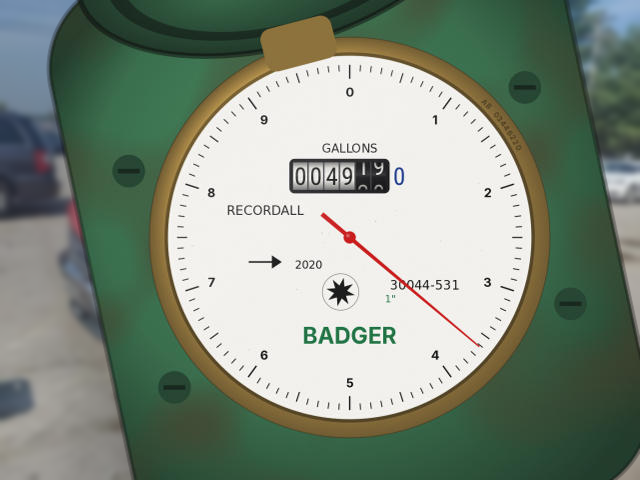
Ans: **49193.6** gal
